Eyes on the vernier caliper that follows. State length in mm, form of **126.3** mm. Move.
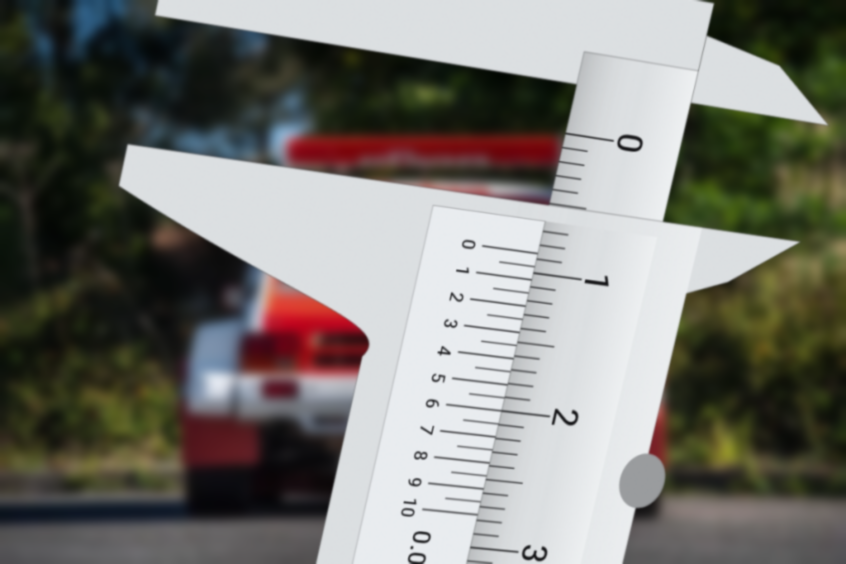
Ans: **8.6** mm
